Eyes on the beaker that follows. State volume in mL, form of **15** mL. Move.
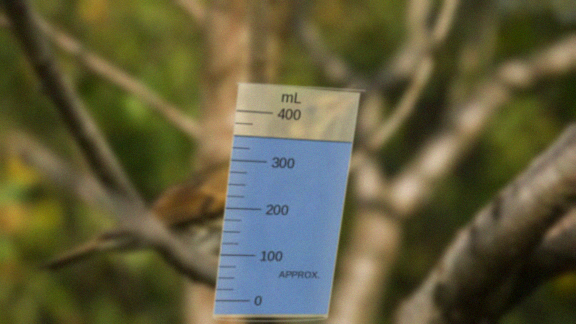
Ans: **350** mL
